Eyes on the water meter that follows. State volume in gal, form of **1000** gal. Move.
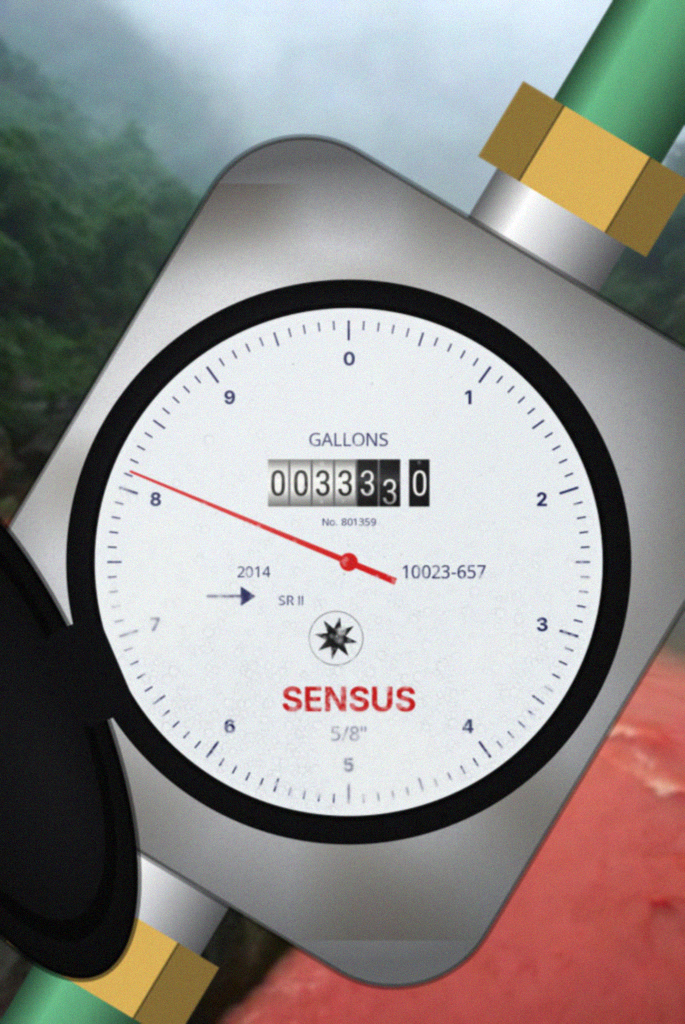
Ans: **33328.1** gal
